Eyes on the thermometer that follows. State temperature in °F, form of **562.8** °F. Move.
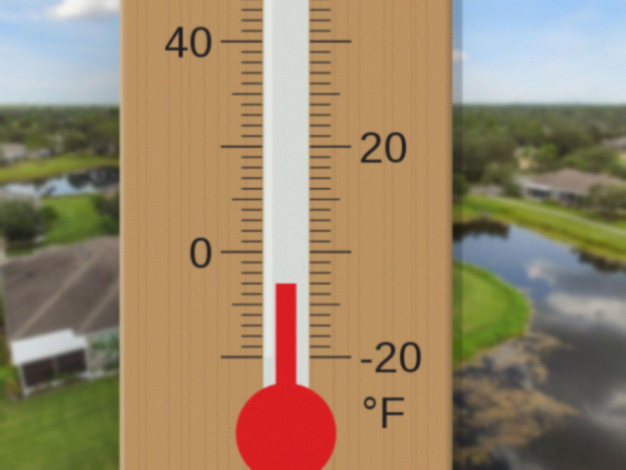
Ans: **-6** °F
